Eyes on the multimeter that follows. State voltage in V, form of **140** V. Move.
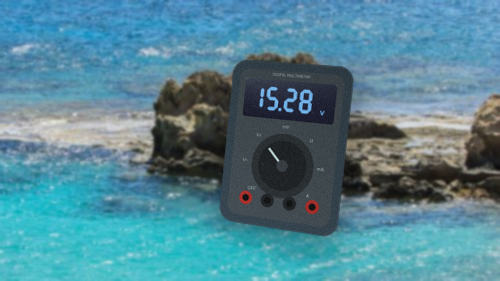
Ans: **15.28** V
